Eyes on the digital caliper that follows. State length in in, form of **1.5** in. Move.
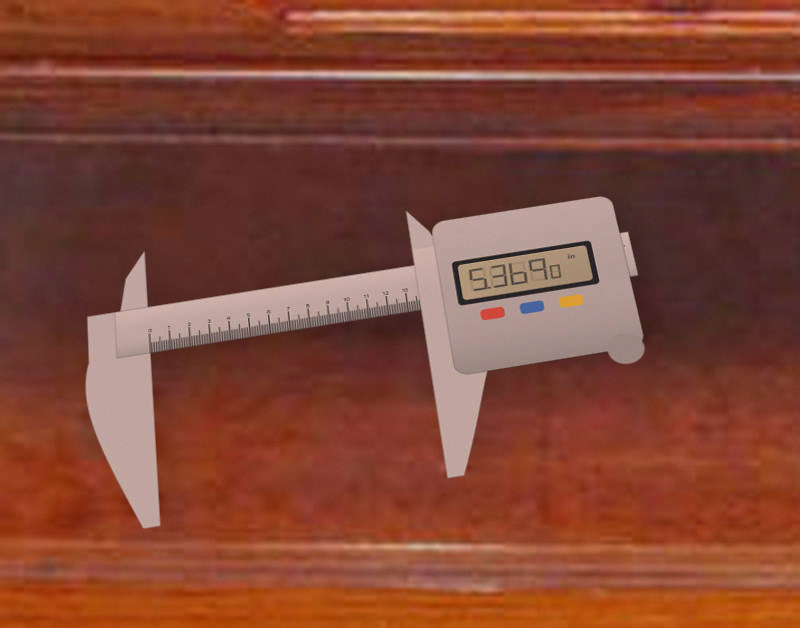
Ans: **5.3690** in
